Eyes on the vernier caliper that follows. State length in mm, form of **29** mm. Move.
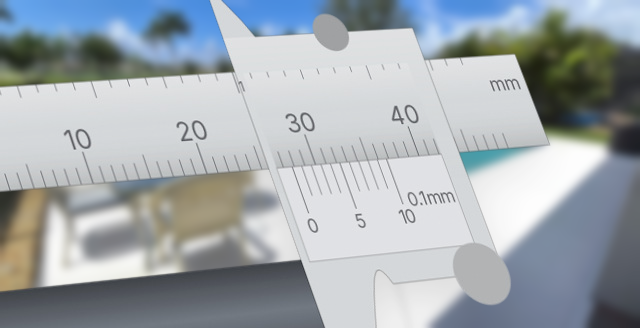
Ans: **27.8** mm
